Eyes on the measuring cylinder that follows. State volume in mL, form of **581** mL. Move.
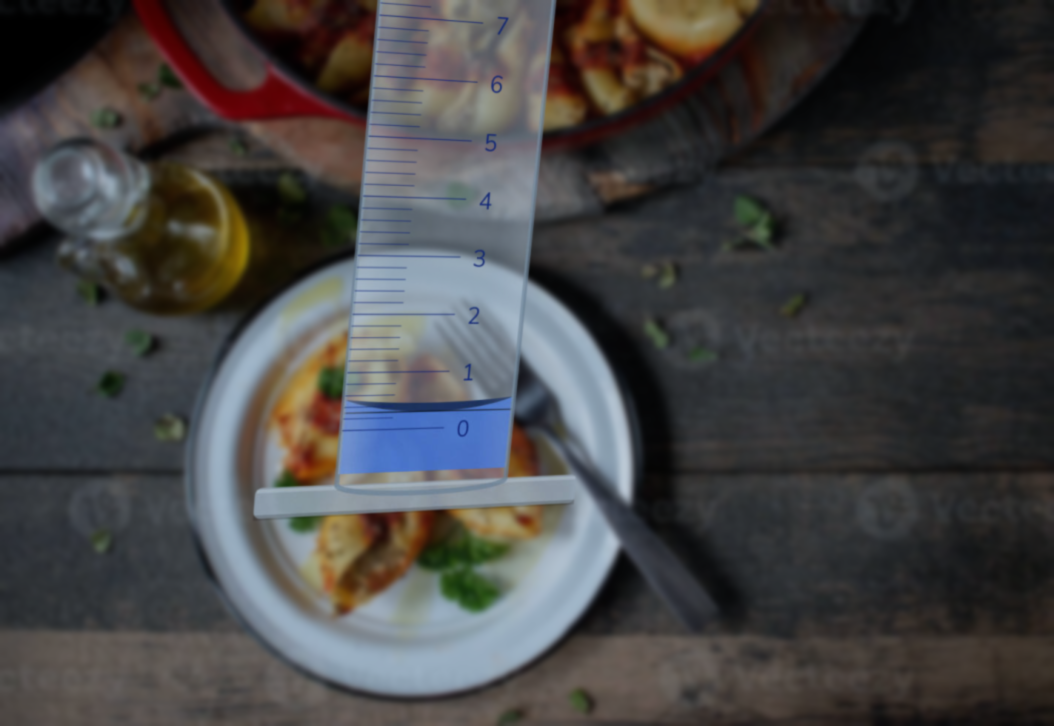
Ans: **0.3** mL
